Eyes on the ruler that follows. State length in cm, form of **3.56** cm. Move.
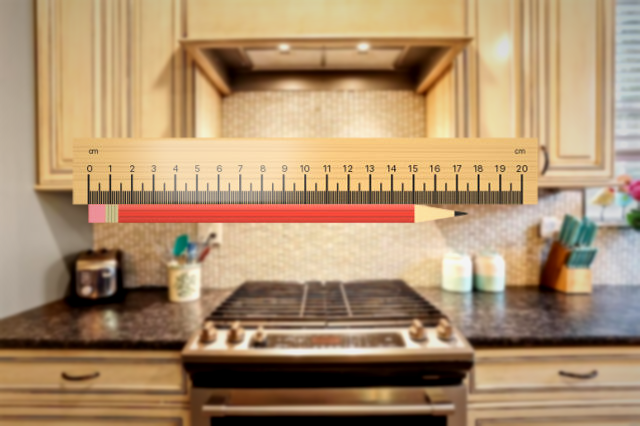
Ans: **17.5** cm
